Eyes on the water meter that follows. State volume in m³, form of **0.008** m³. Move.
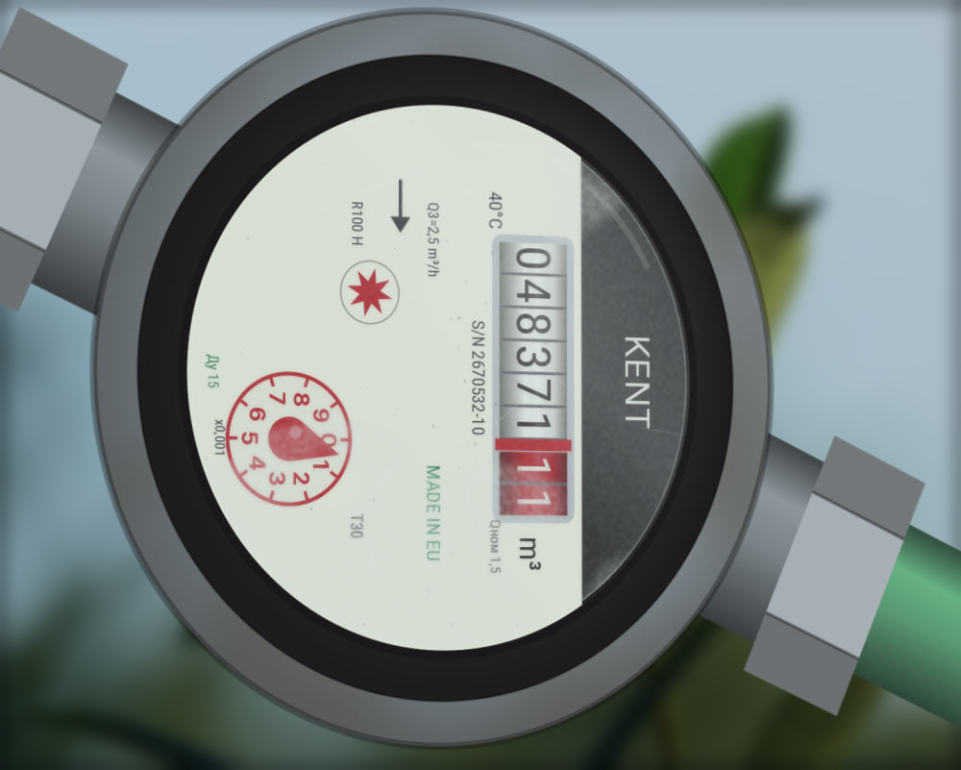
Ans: **48371.110** m³
